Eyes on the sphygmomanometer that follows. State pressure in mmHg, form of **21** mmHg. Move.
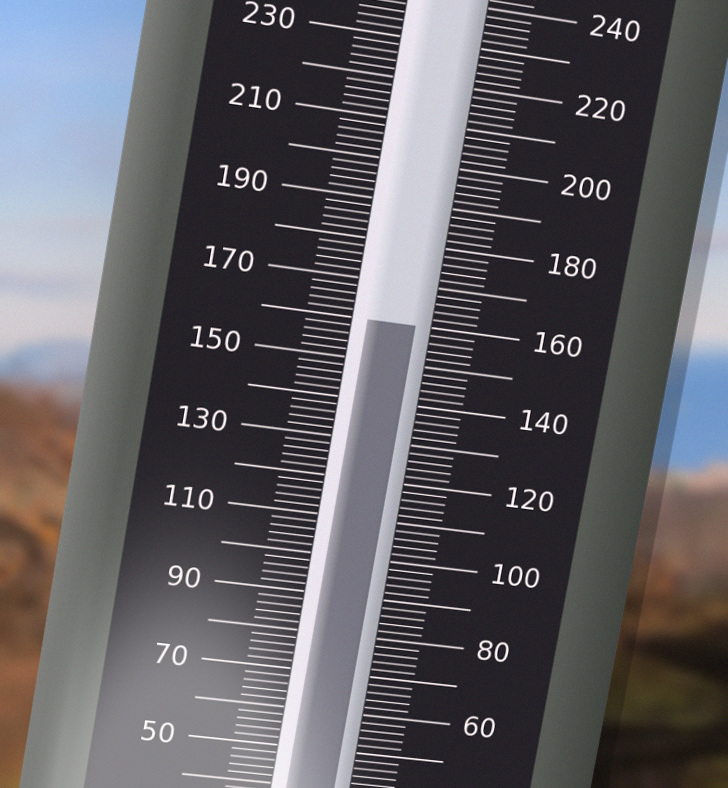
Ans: **160** mmHg
